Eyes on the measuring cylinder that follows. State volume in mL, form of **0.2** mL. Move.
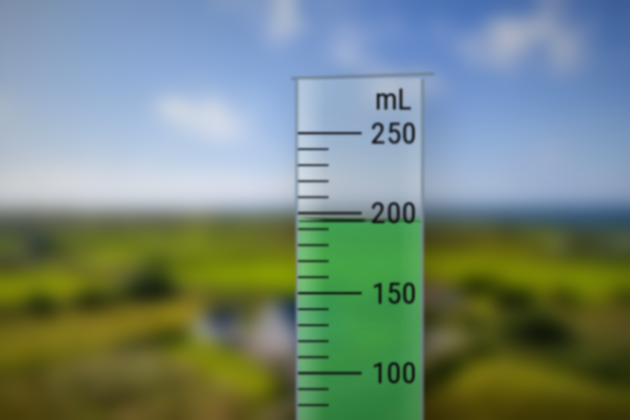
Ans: **195** mL
